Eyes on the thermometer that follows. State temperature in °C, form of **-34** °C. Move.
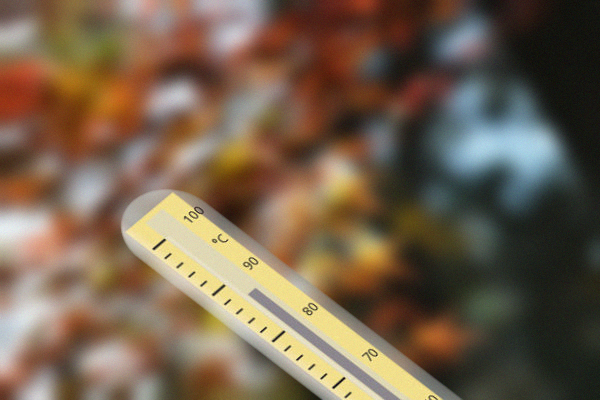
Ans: **87** °C
